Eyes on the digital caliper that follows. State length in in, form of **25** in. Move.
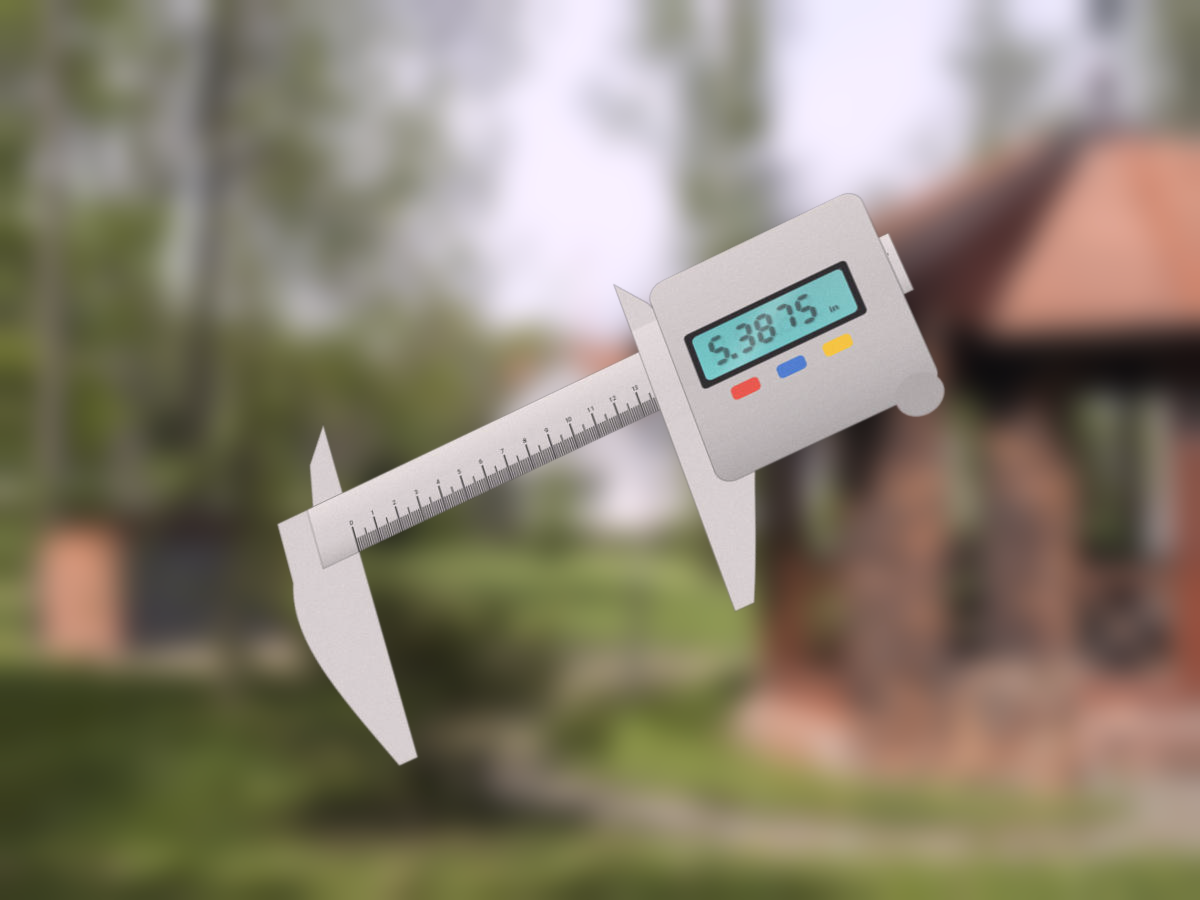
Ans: **5.3875** in
